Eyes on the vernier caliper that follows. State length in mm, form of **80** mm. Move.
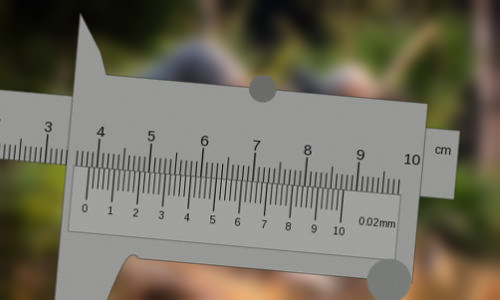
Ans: **38.5** mm
